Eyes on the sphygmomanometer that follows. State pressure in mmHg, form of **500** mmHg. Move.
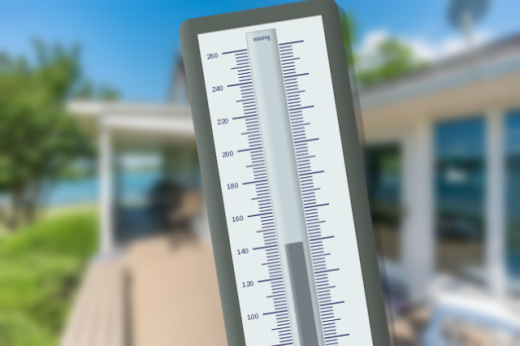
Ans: **140** mmHg
